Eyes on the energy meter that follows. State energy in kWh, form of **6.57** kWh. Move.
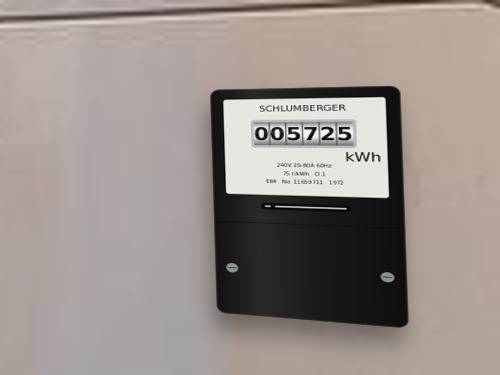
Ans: **5725** kWh
